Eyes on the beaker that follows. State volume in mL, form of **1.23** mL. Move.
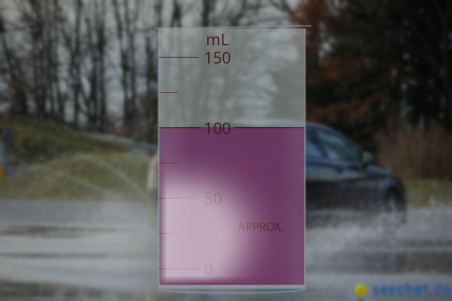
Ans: **100** mL
